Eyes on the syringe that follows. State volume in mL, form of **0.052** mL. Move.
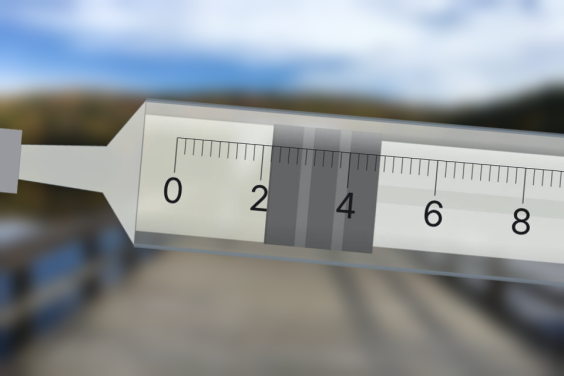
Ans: **2.2** mL
